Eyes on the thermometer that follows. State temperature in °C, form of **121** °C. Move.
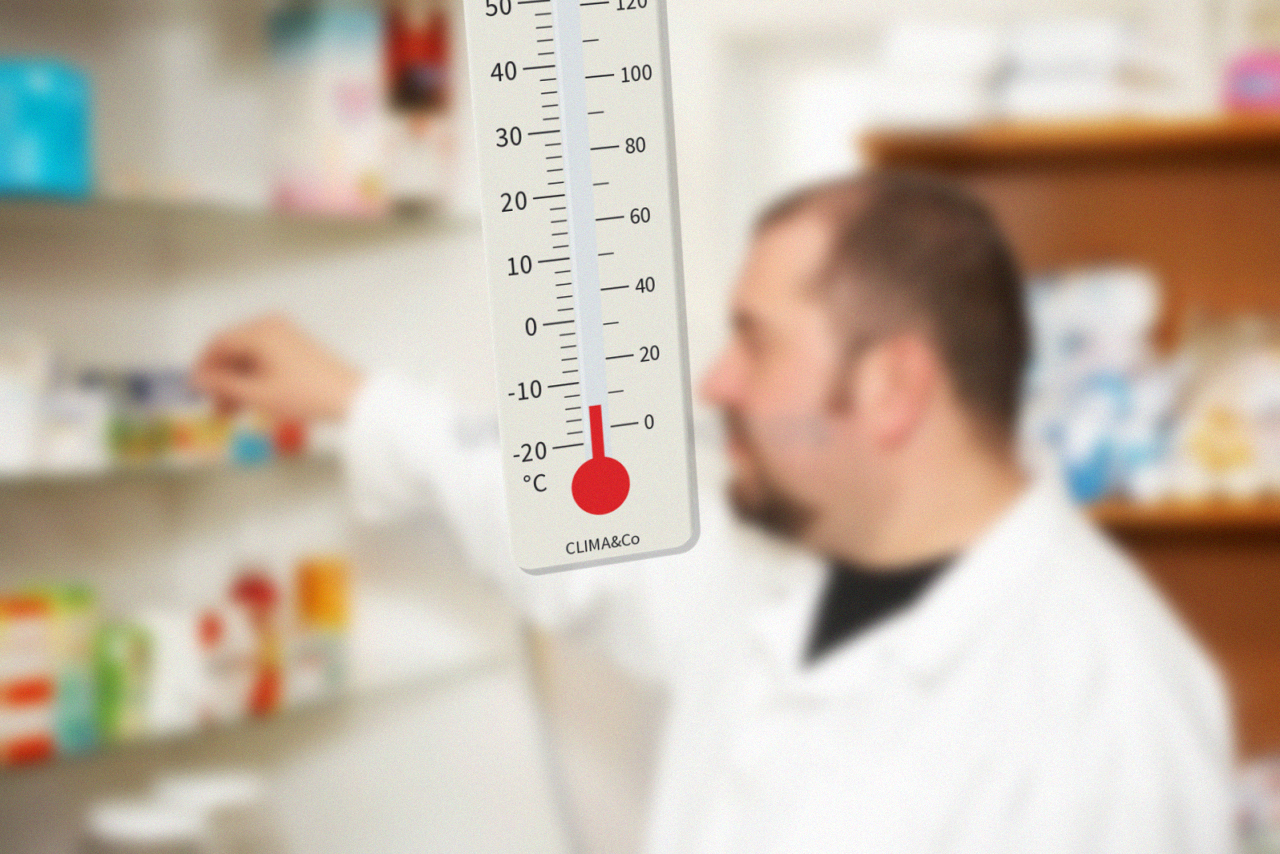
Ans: **-14** °C
